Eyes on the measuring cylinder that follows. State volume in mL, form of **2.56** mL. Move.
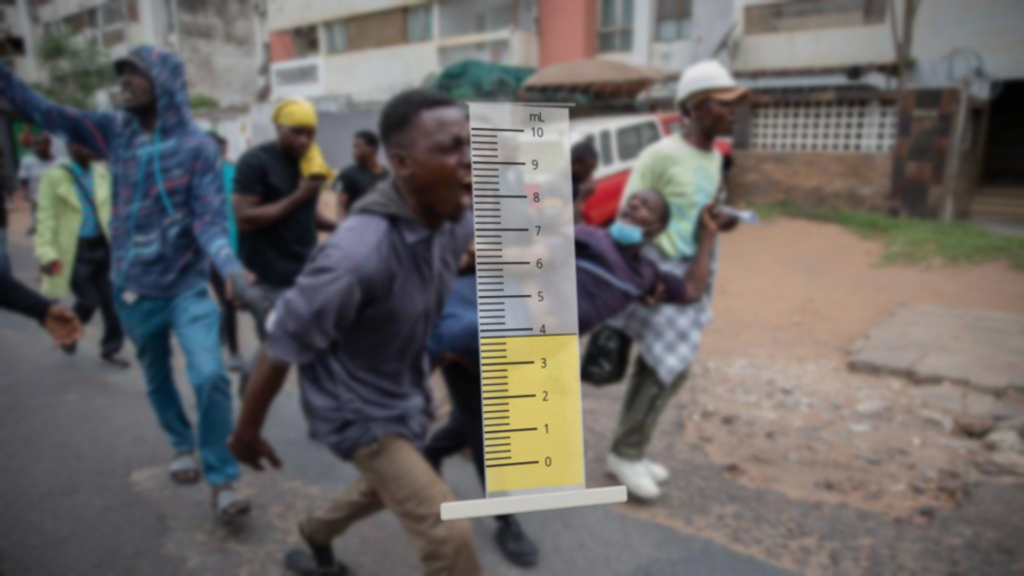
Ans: **3.8** mL
